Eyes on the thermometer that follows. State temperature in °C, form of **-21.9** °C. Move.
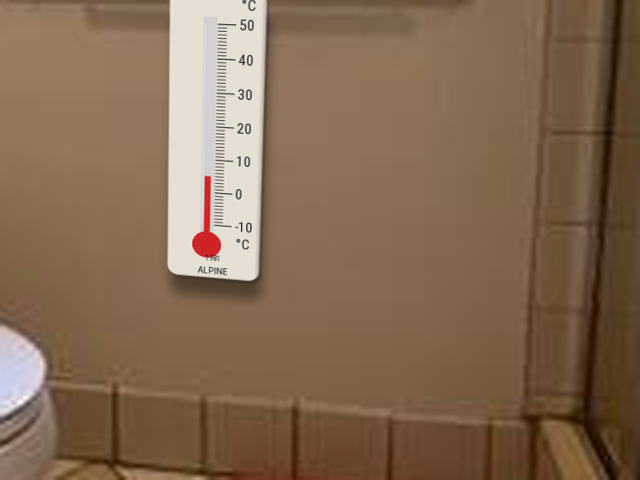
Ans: **5** °C
